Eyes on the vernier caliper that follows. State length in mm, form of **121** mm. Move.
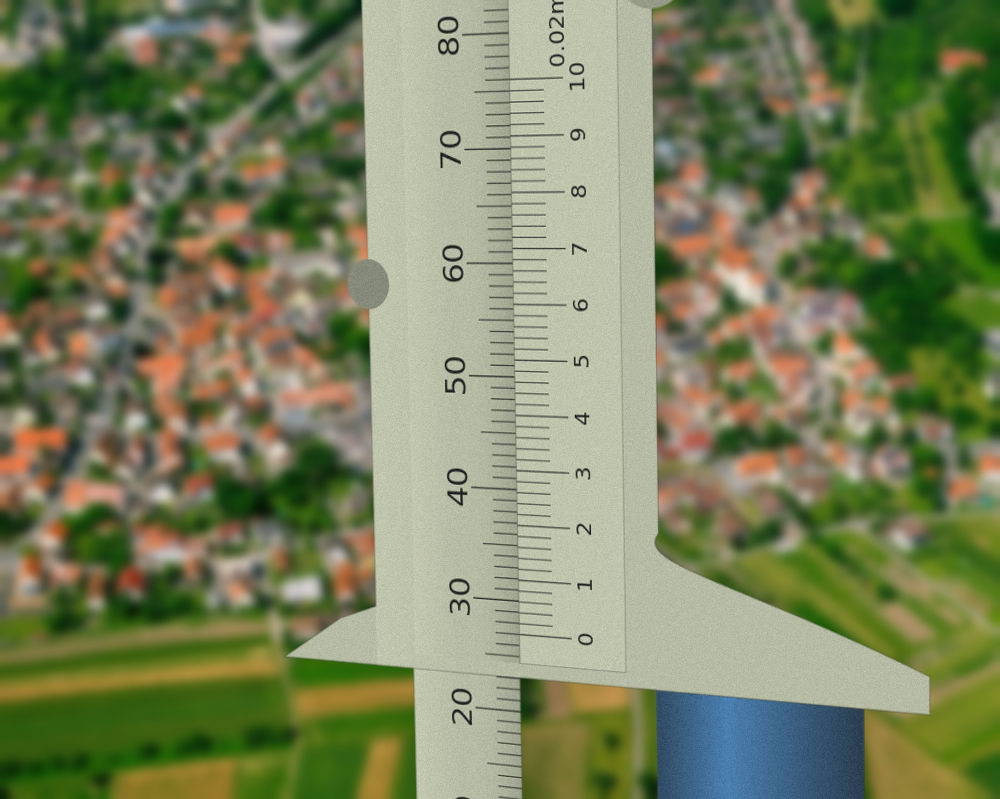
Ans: **27.0** mm
